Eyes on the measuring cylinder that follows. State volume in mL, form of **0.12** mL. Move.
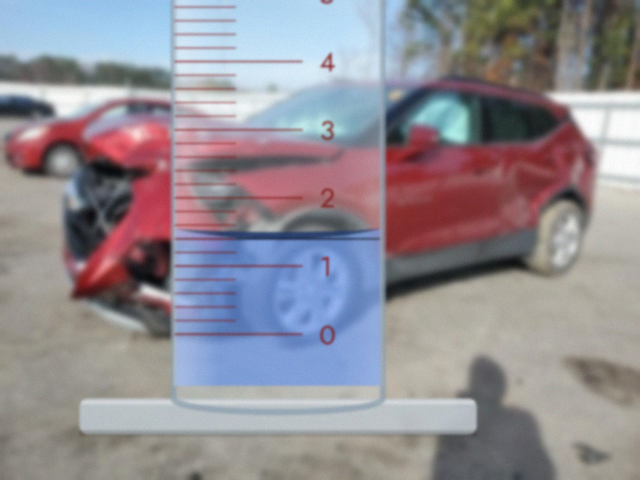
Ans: **1.4** mL
